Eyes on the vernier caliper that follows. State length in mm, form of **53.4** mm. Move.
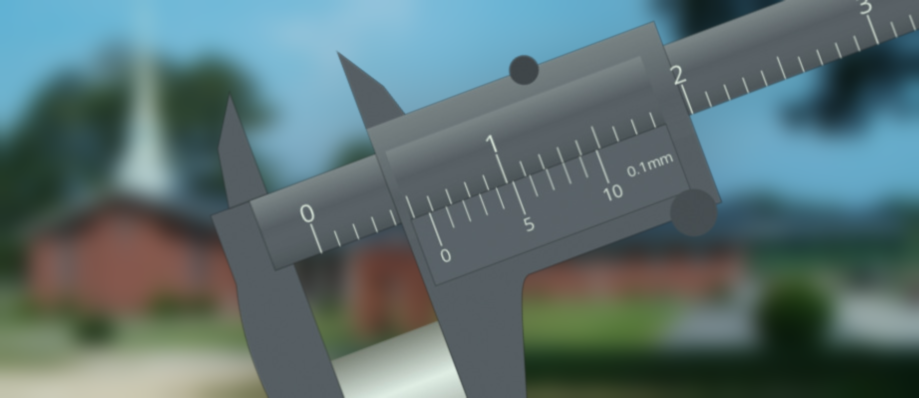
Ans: **5.8** mm
